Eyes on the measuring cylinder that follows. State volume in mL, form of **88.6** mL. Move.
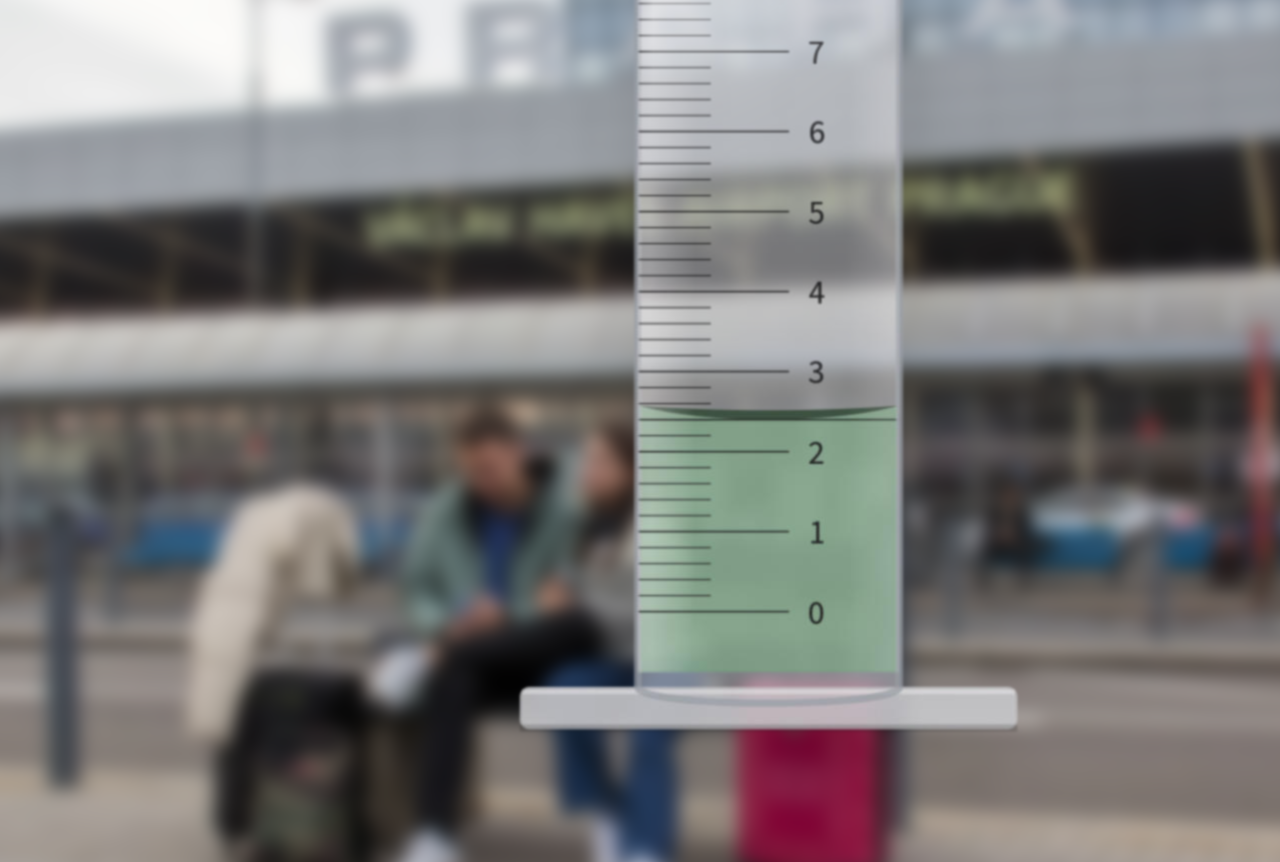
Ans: **2.4** mL
